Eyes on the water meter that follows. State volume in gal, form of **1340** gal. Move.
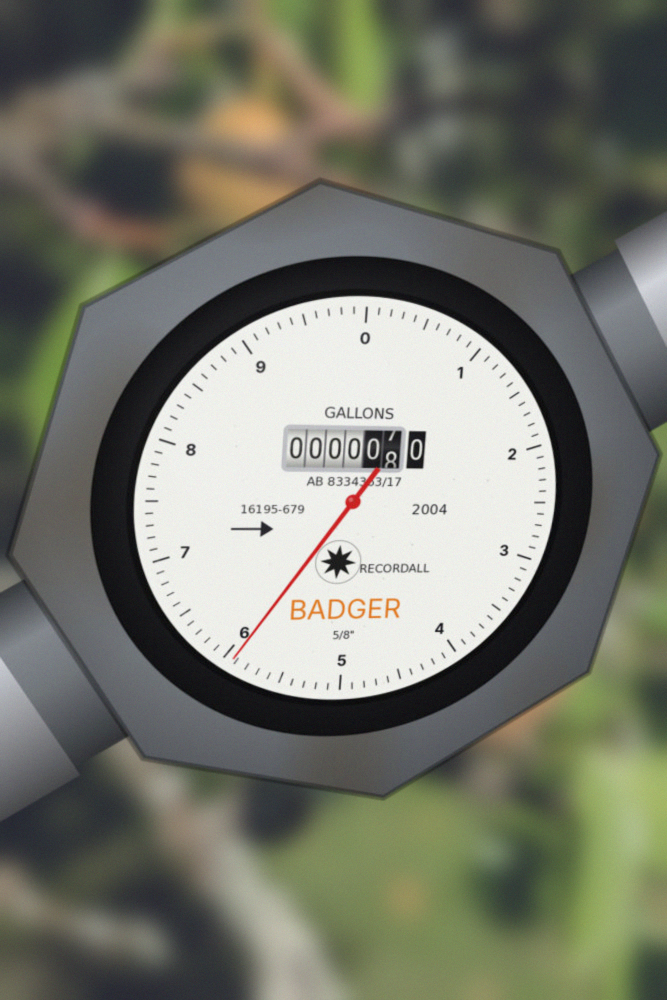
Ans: **75.9** gal
